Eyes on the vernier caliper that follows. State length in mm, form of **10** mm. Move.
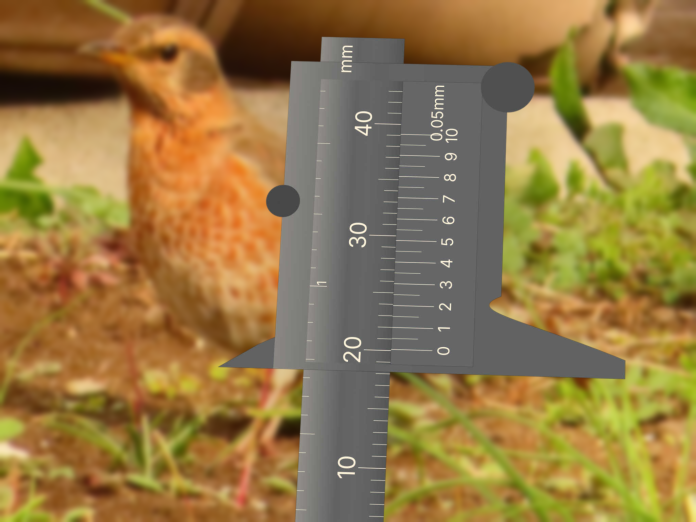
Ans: **20.1** mm
